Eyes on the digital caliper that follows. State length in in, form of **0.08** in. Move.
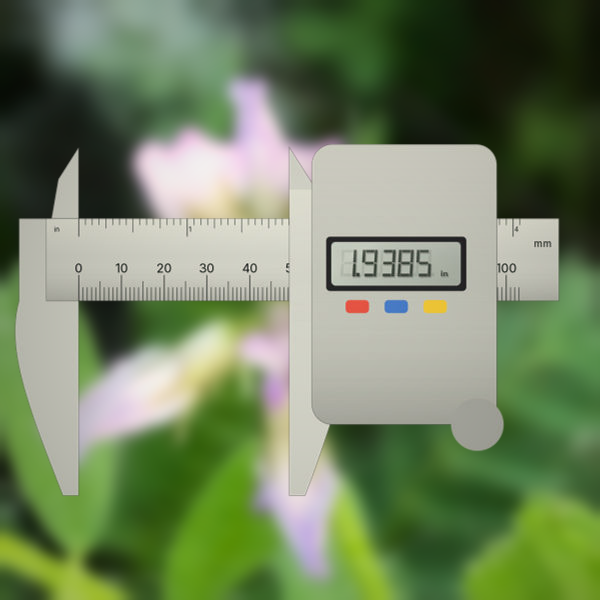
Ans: **1.9385** in
